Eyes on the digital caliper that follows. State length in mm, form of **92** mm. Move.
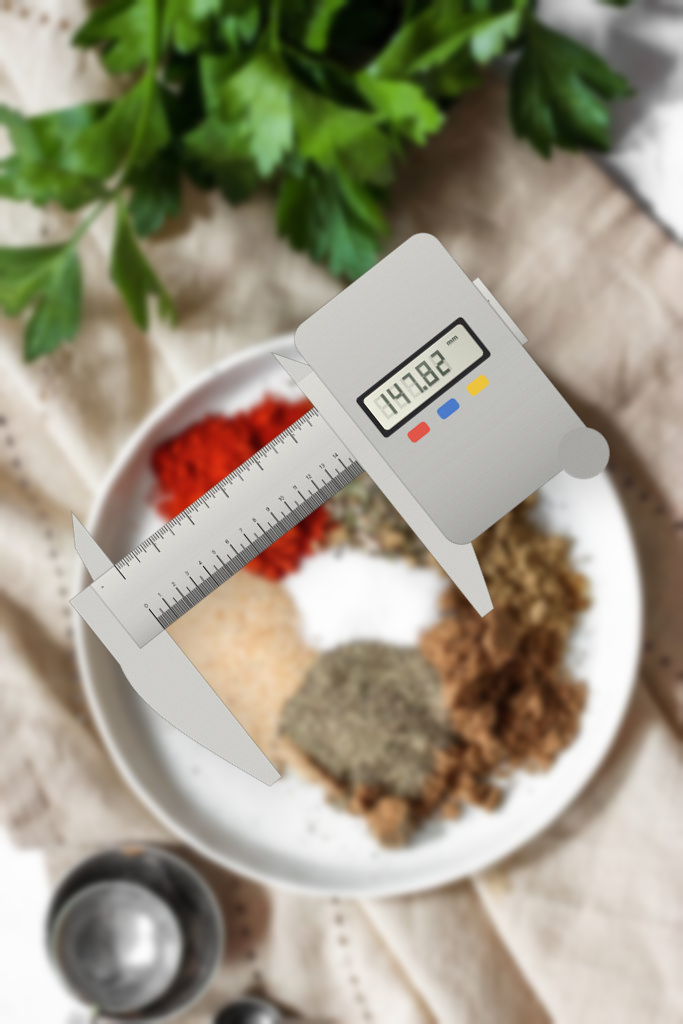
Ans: **147.82** mm
